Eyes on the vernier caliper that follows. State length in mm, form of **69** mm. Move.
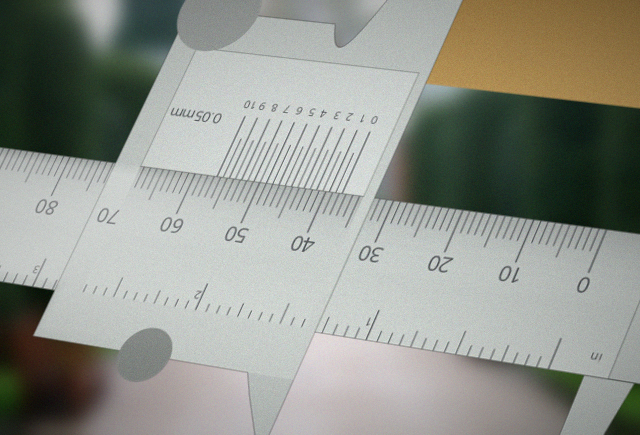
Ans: **37.6** mm
